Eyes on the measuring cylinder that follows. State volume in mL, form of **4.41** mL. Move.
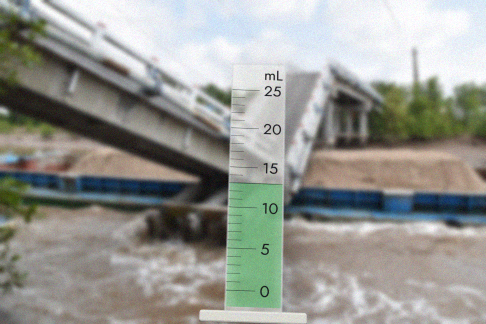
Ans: **13** mL
